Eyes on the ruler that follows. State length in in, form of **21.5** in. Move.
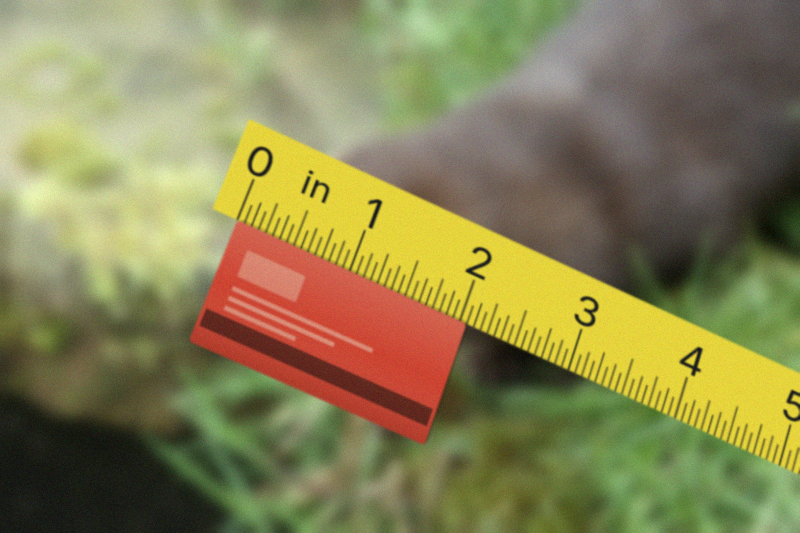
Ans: **2.0625** in
